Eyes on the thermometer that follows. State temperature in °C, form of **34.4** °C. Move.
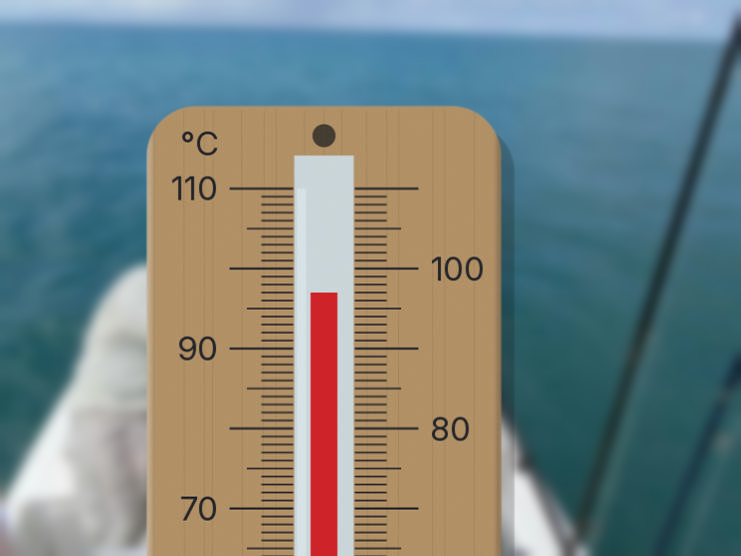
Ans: **97** °C
